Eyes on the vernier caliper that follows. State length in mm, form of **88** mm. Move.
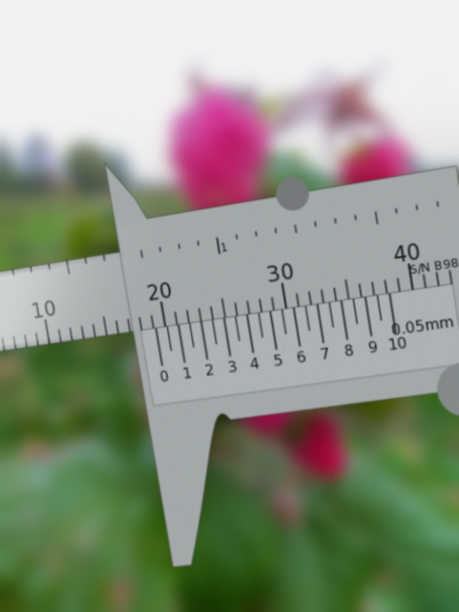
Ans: **19.2** mm
